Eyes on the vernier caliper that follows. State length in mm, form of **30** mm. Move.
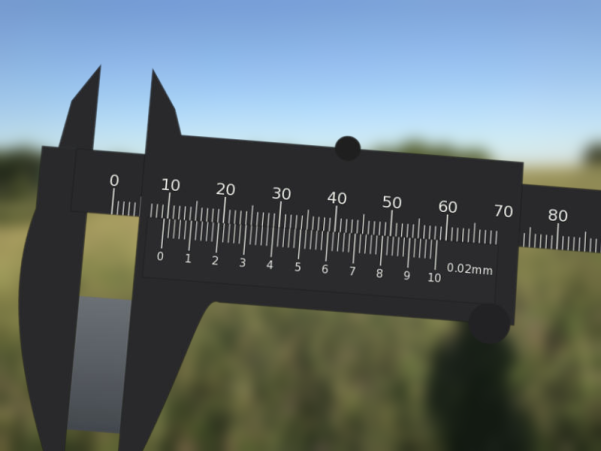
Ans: **9.4** mm
